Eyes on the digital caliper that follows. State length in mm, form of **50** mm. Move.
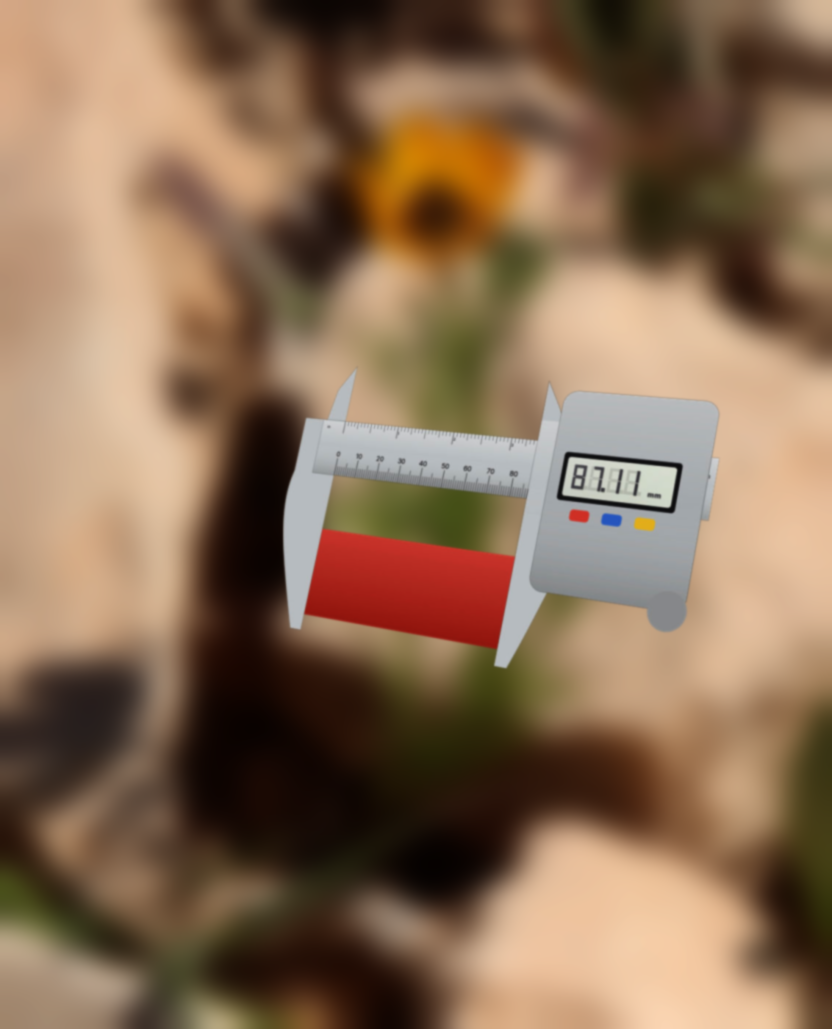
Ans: **87.11** mm
